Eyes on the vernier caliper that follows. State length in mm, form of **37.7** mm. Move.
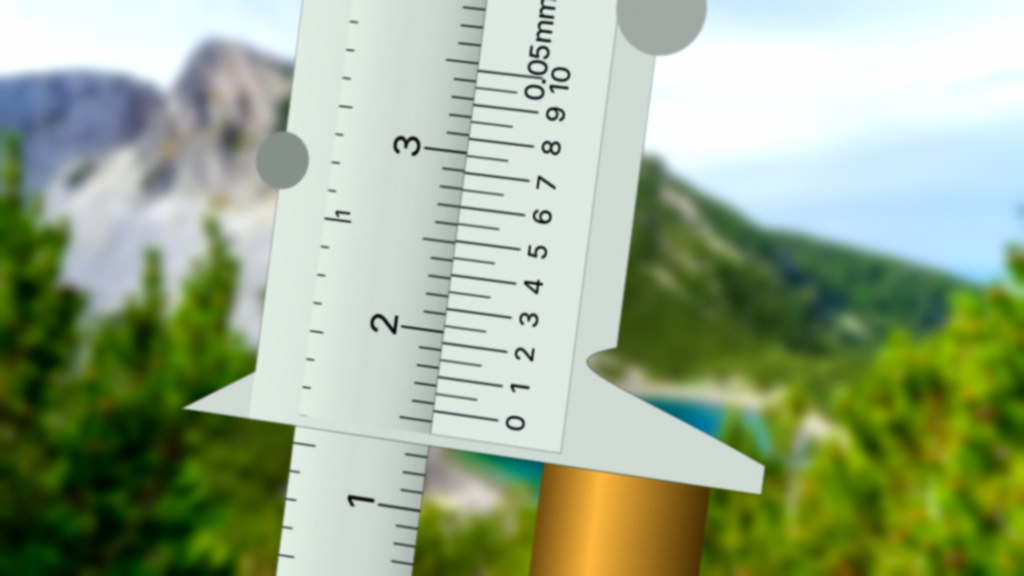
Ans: **15.6** mm
